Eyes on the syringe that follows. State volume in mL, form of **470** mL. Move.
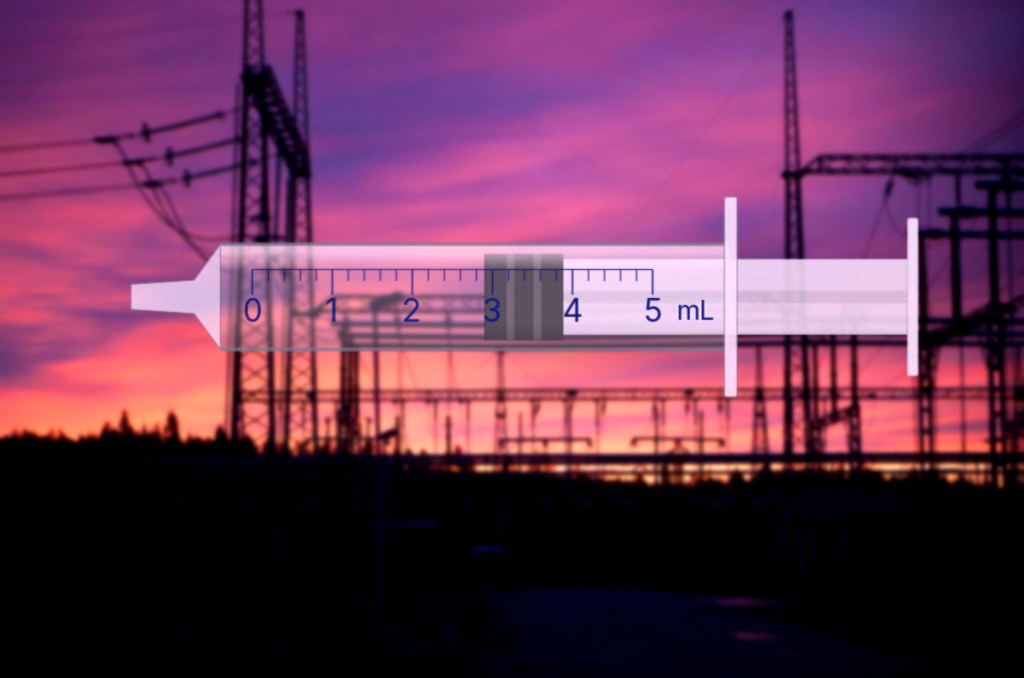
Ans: **2.9** mL
